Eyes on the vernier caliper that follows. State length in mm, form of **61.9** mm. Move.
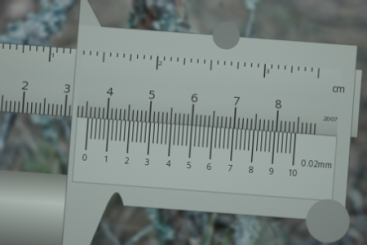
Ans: **35.5** mm
